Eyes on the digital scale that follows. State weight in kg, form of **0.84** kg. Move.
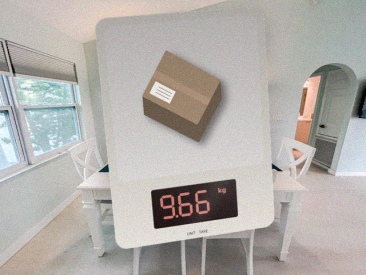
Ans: **9.66** kg
